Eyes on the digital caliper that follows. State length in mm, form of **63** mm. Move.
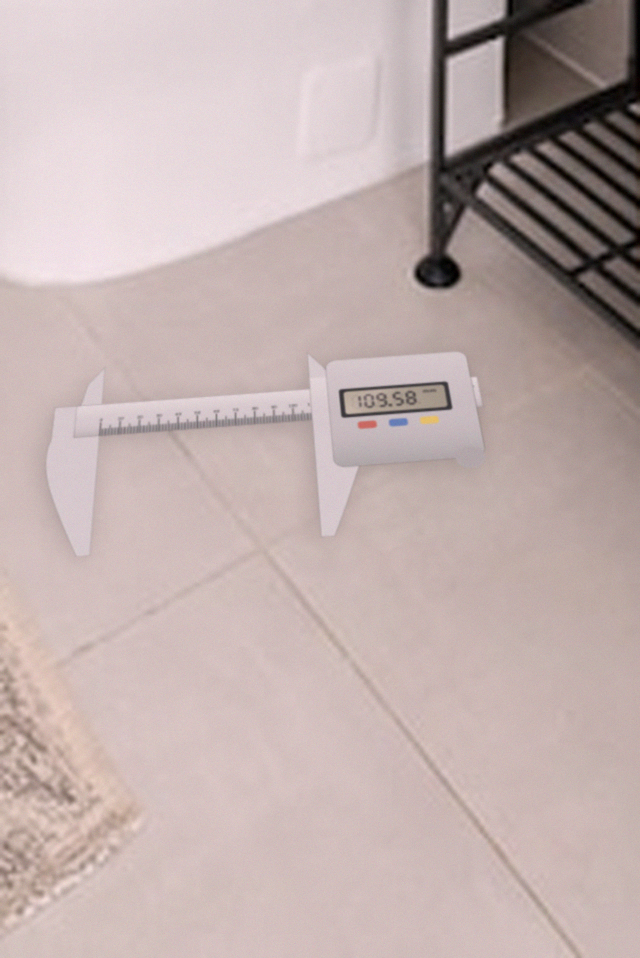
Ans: **109.58** mm
